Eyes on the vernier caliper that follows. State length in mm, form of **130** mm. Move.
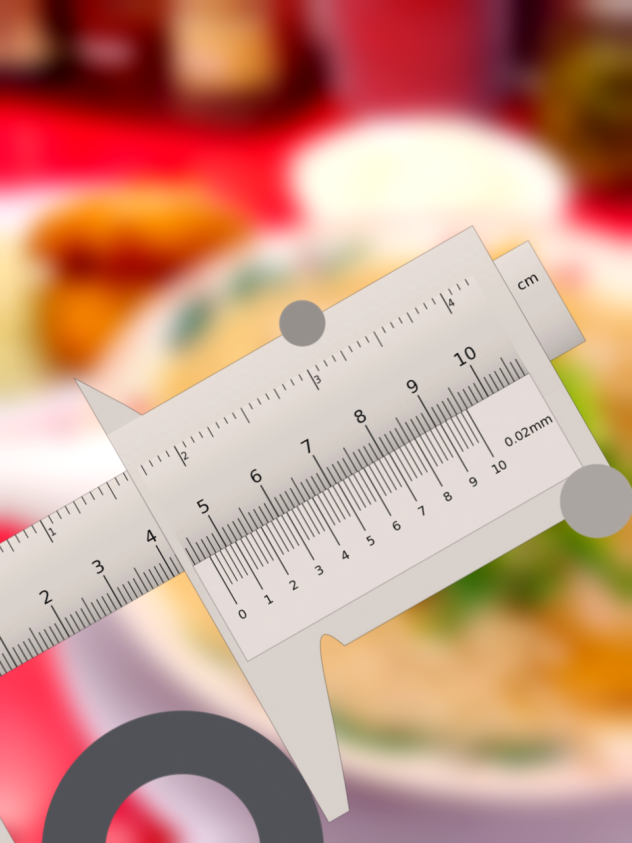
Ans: **46.8** mm
